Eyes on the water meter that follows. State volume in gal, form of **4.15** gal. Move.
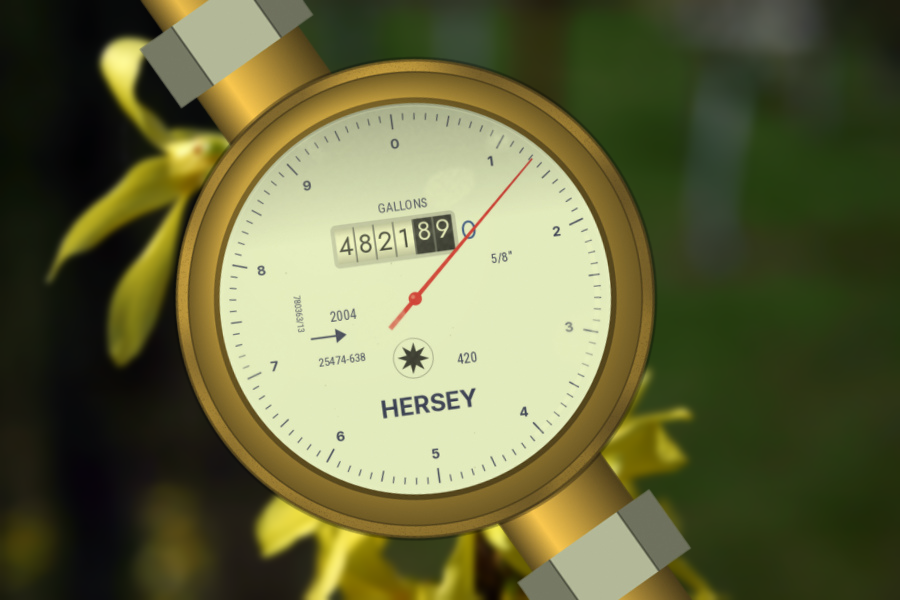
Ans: **4821891.3** gal
